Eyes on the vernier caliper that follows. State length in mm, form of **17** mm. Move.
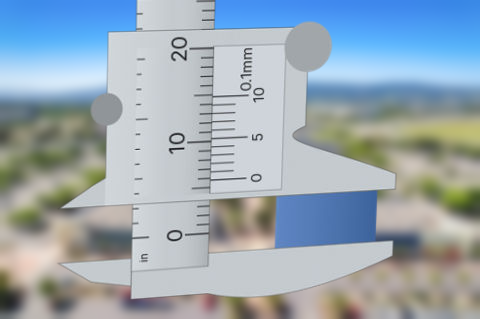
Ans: **5.8** mm
